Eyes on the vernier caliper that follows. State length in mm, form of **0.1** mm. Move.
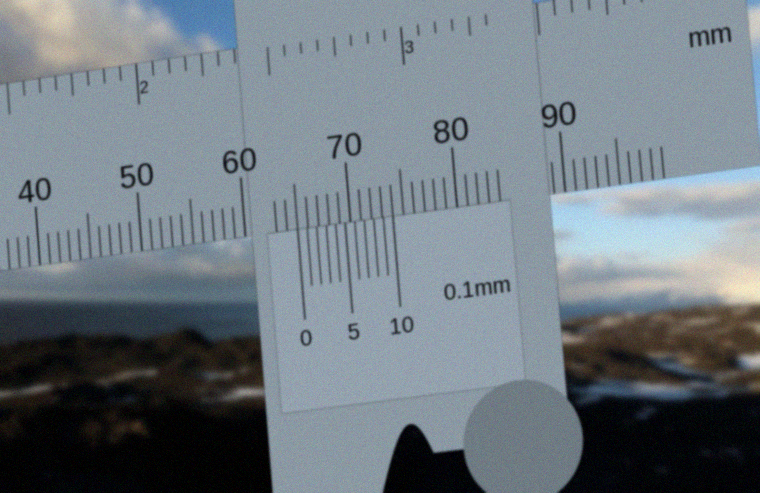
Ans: **65.0** mm
